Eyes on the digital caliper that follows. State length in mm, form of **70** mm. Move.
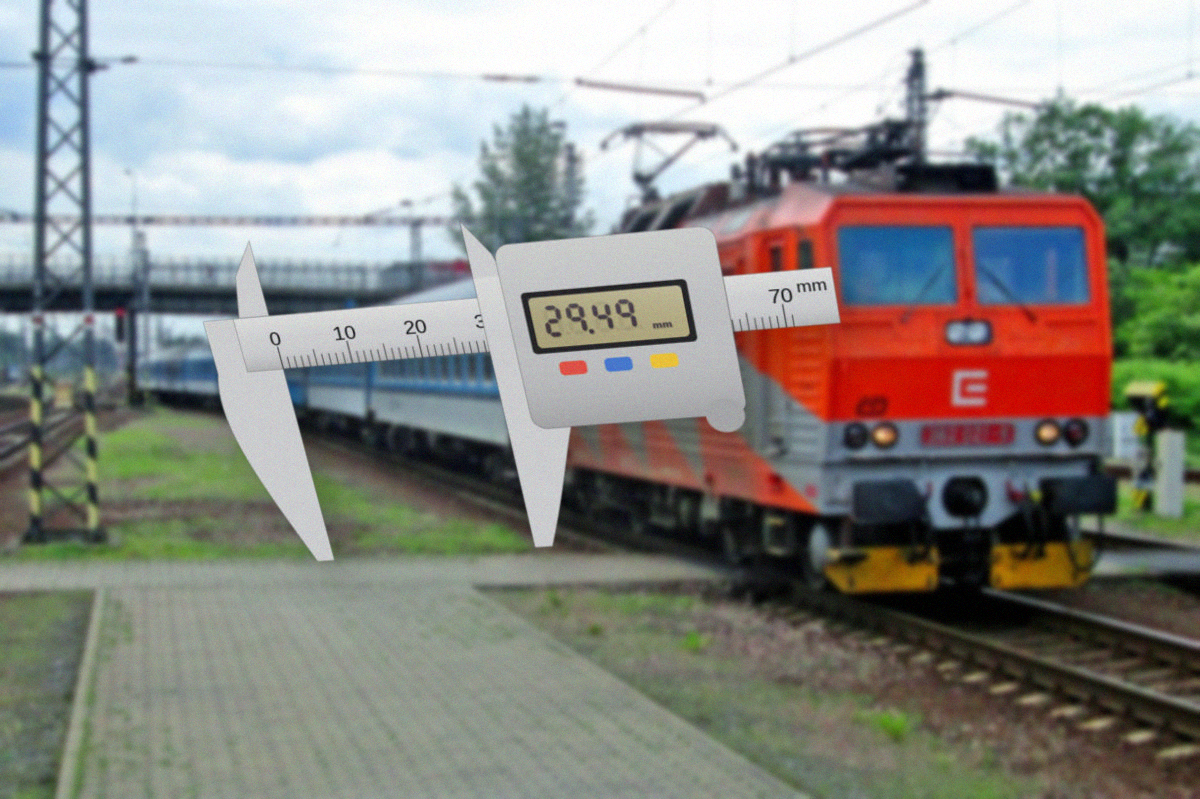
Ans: **29.49** mm
